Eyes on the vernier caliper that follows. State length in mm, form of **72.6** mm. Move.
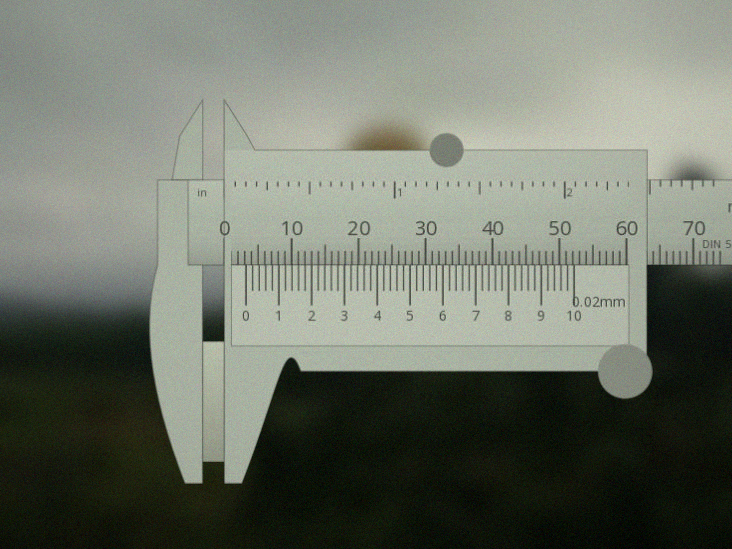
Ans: **3.2** mm
